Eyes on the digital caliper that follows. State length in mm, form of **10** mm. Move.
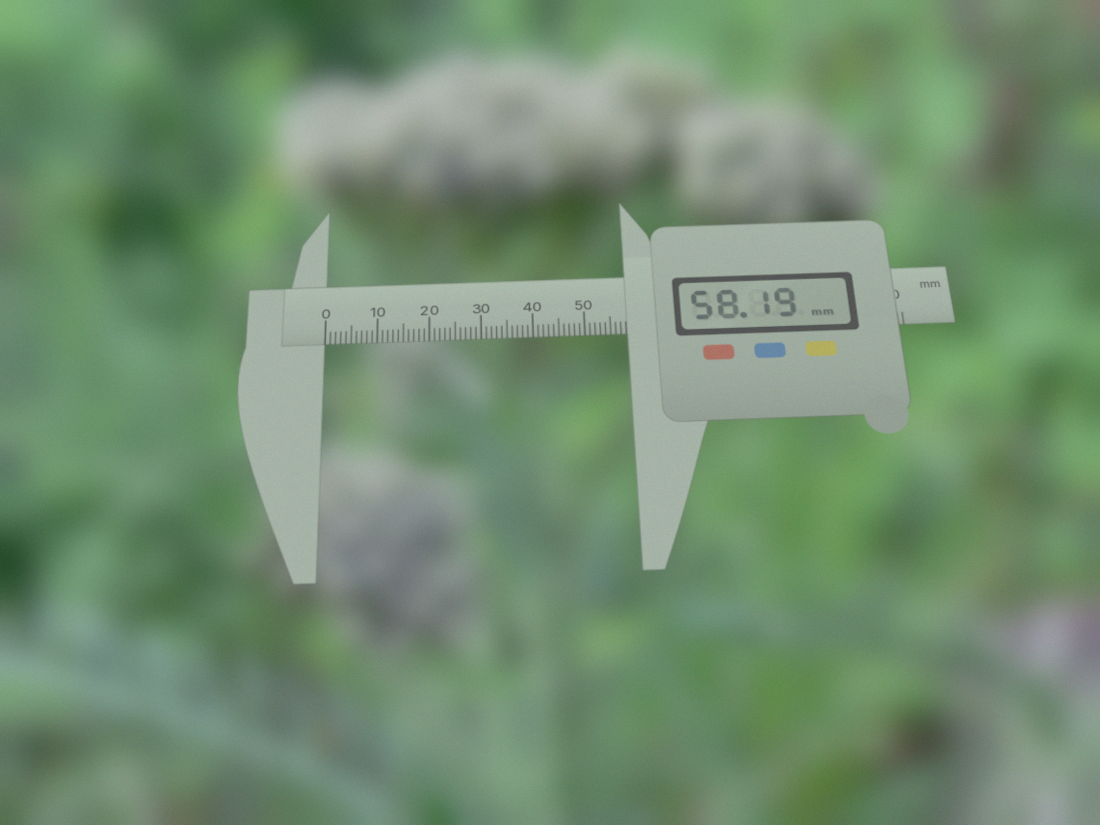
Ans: **58.19** mm
